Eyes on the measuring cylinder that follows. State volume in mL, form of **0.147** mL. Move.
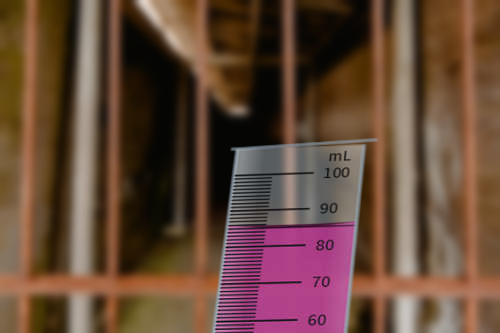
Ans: **85** mL
